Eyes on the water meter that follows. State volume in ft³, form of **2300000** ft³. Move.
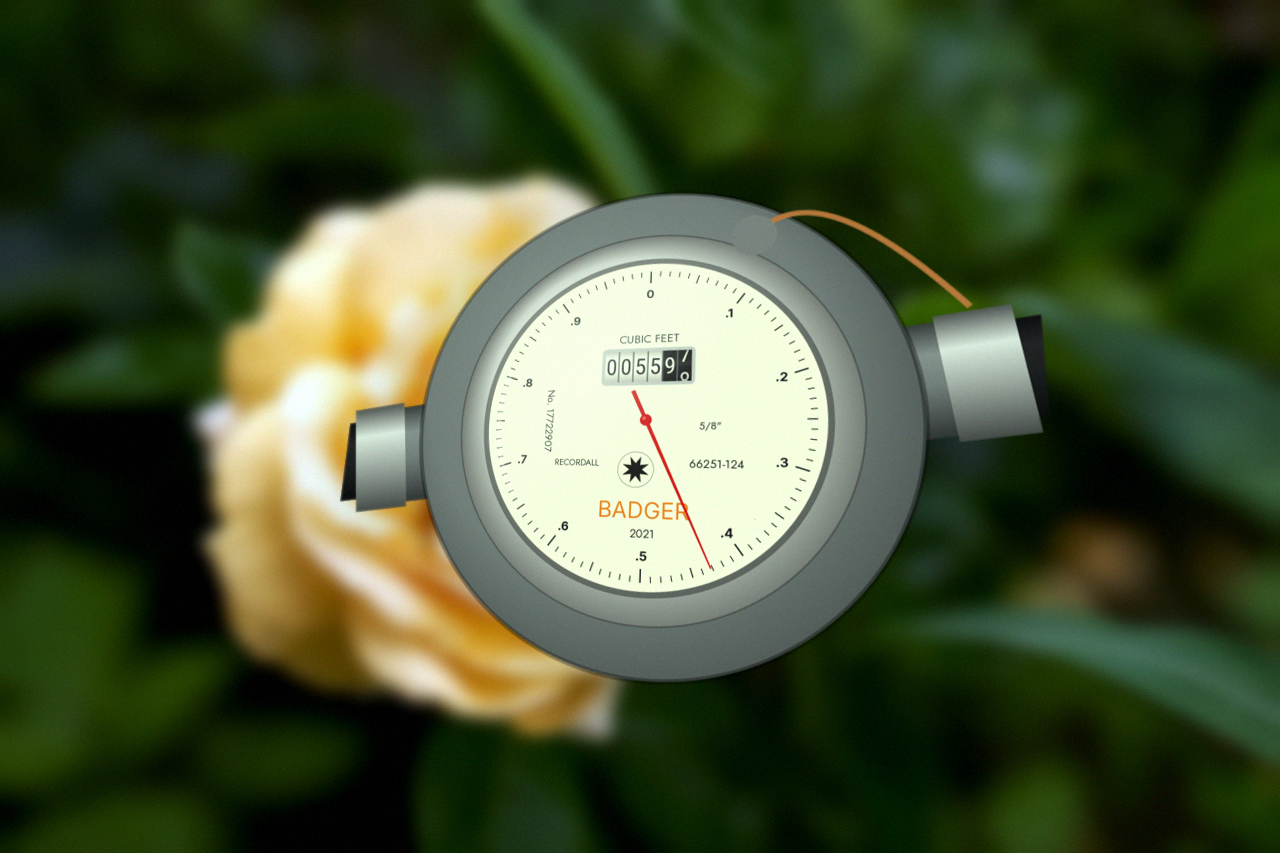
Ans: **5597.43** ft³
